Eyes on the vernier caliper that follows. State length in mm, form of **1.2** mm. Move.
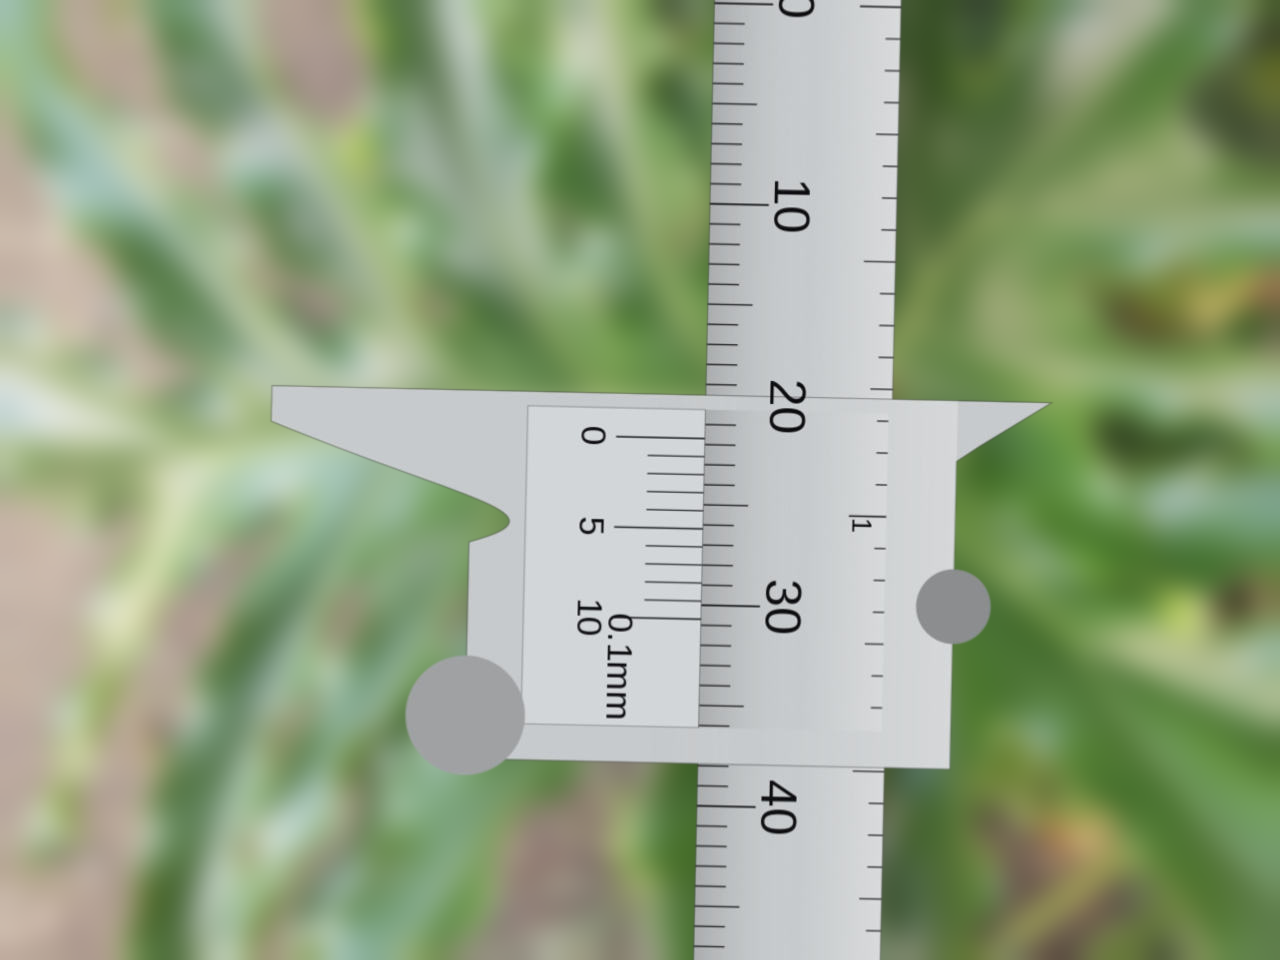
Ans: **21.7** mm
